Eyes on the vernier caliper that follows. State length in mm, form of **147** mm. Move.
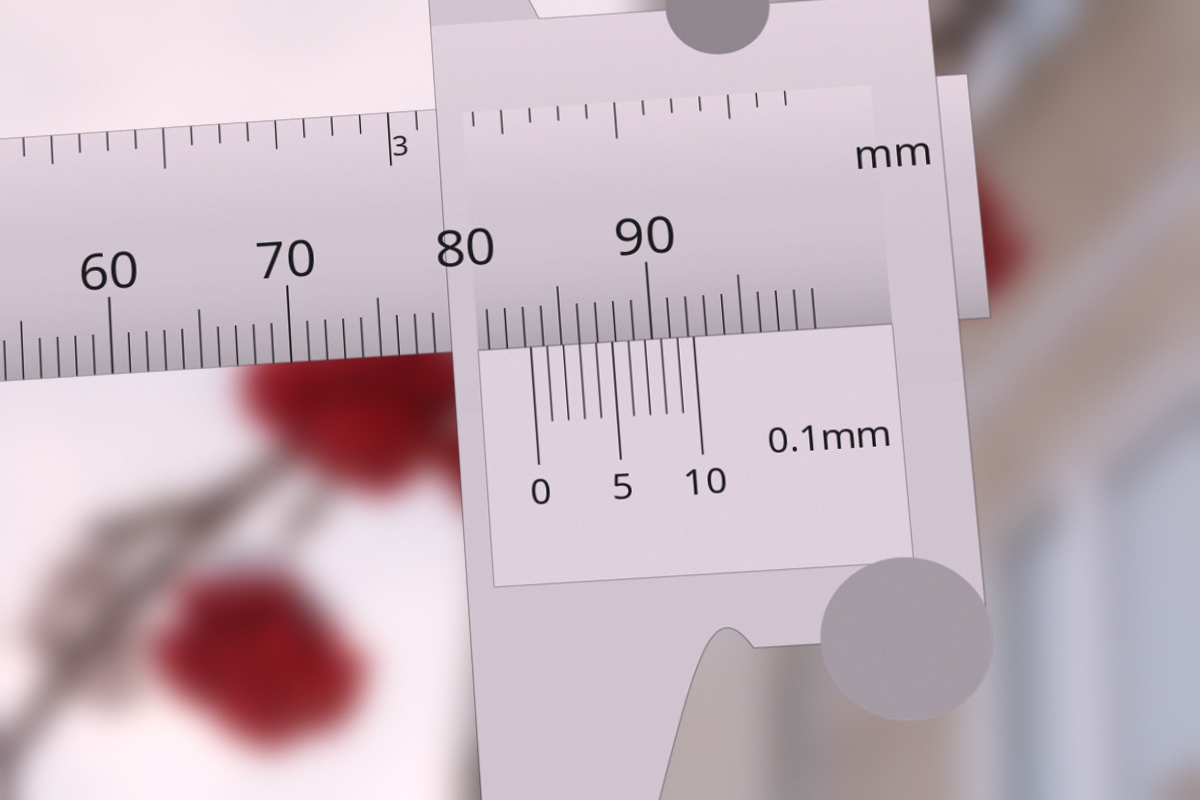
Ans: **83.3** mm
